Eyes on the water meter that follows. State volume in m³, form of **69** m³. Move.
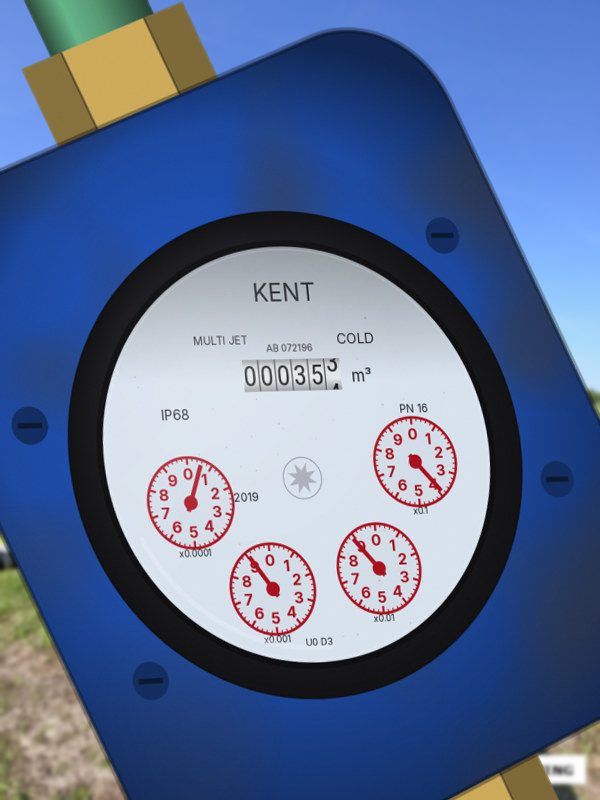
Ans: **353.3890** m³
